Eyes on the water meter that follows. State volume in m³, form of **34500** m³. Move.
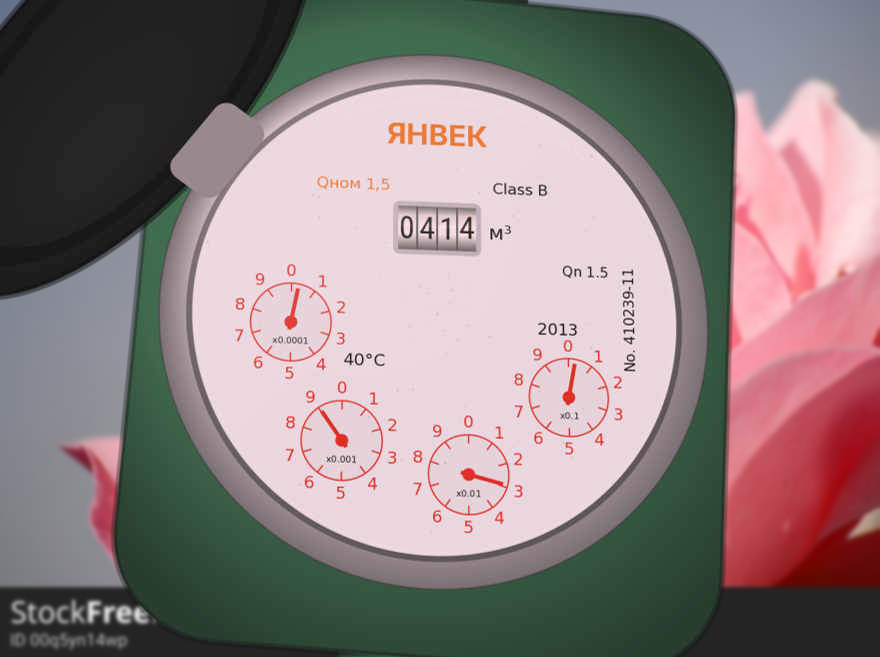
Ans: **414.0290** m³
